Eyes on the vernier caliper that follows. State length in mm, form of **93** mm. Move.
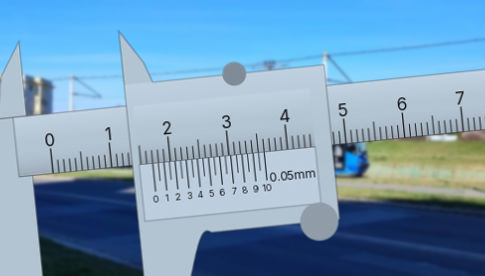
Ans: **17.0** mm
